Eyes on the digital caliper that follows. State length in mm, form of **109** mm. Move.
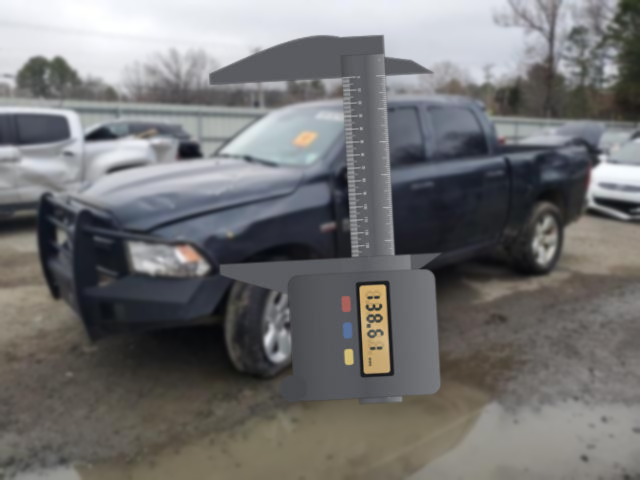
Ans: **138.61** mm
